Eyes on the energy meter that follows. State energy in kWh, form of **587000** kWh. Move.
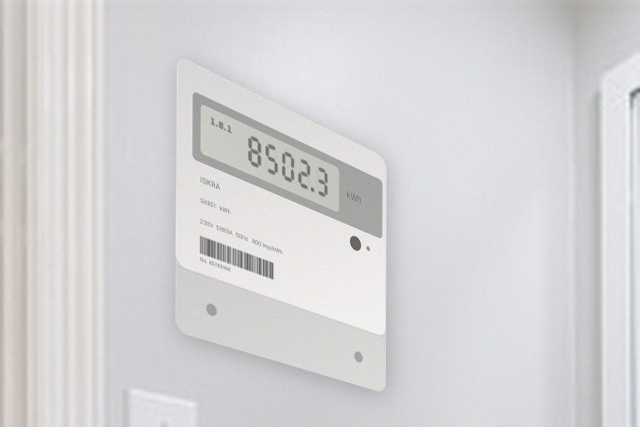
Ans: **8502.3** kWh
